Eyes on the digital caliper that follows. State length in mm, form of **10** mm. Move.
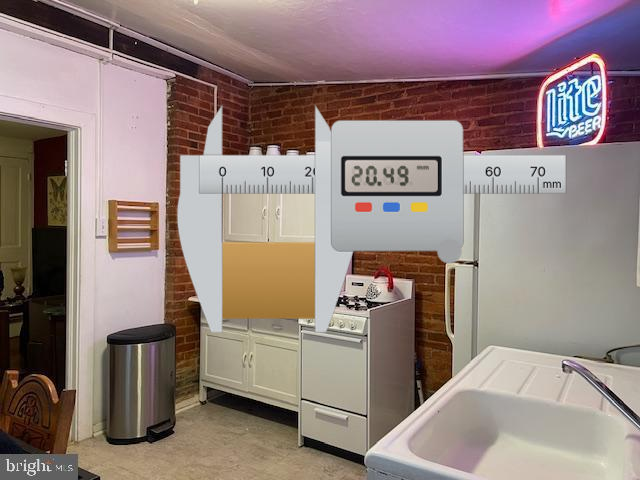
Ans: **20.49** mm
